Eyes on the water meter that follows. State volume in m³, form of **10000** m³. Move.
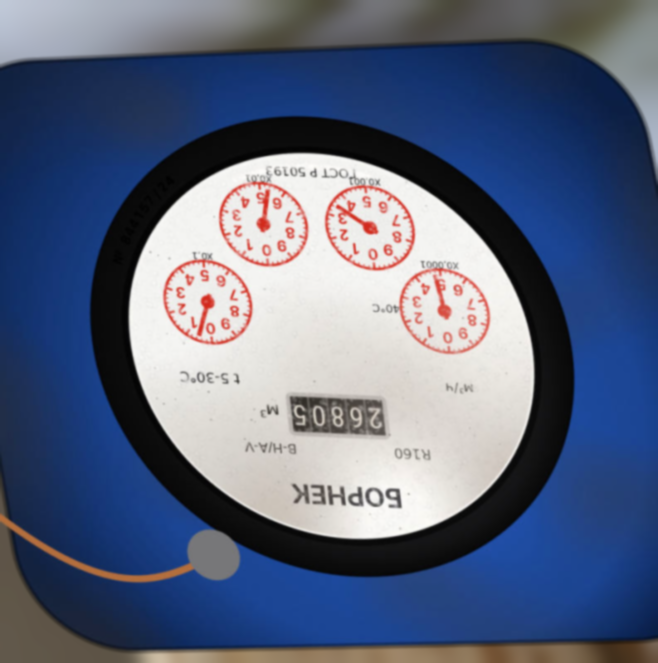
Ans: **26805.0534** m³
